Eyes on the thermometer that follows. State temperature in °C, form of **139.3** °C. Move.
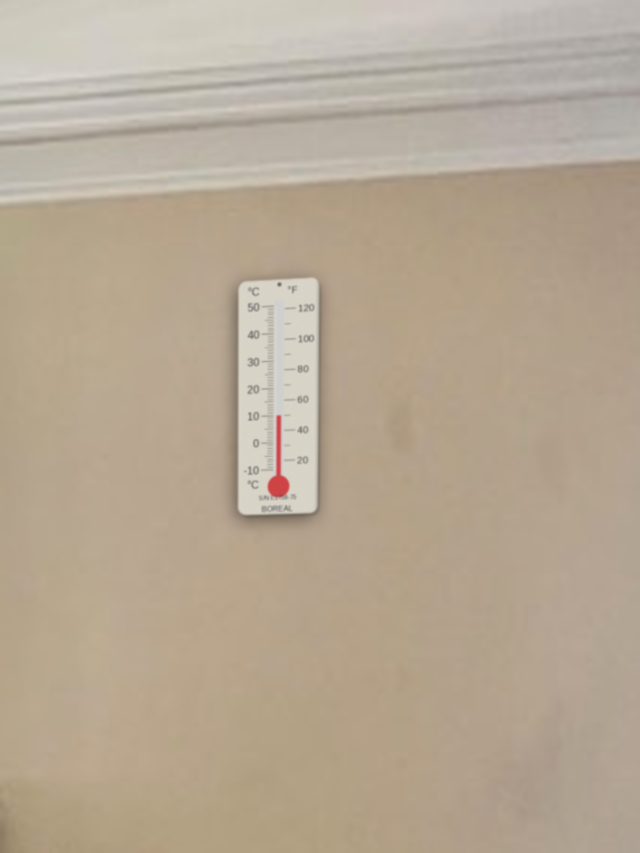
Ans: **10** °C
